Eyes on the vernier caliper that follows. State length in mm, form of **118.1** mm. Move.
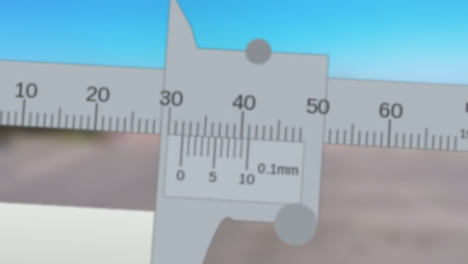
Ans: **32.0** mm
